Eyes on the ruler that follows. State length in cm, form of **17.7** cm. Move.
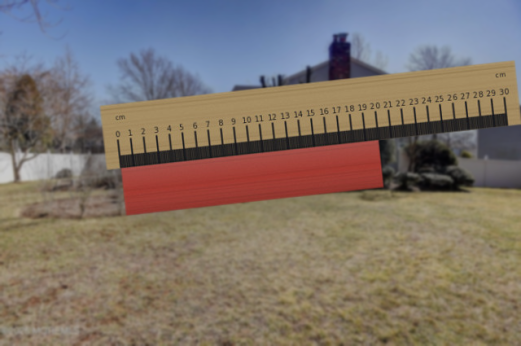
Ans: **20** cm
